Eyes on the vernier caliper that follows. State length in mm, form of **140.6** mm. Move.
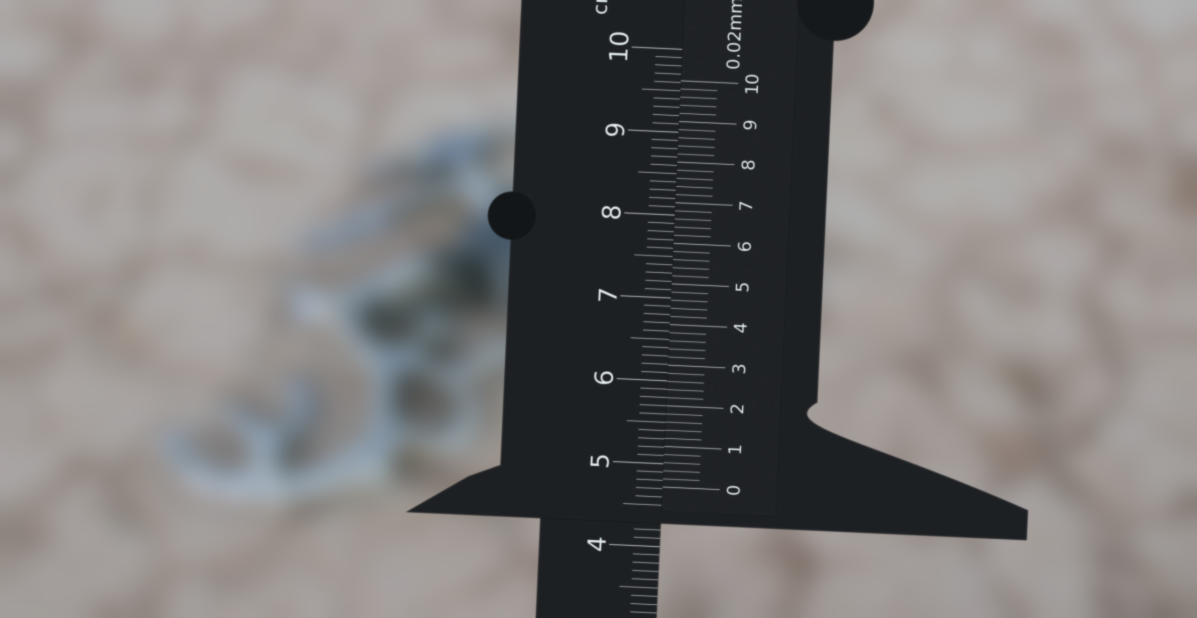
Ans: **47.2** mm
